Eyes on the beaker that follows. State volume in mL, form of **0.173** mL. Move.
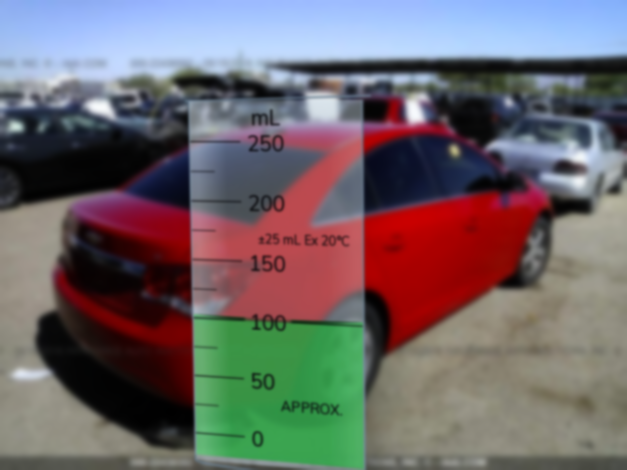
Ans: **100** mL
